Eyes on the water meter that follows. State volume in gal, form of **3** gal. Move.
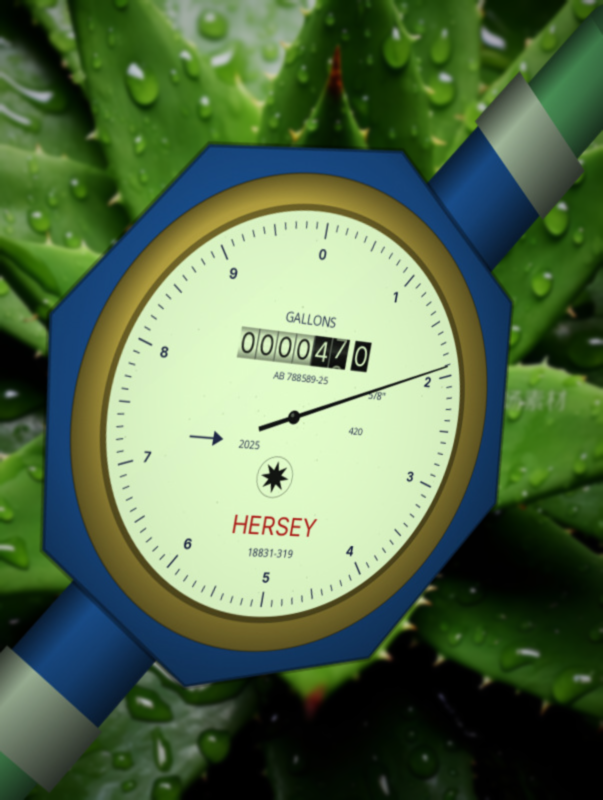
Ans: **471.9** gal
